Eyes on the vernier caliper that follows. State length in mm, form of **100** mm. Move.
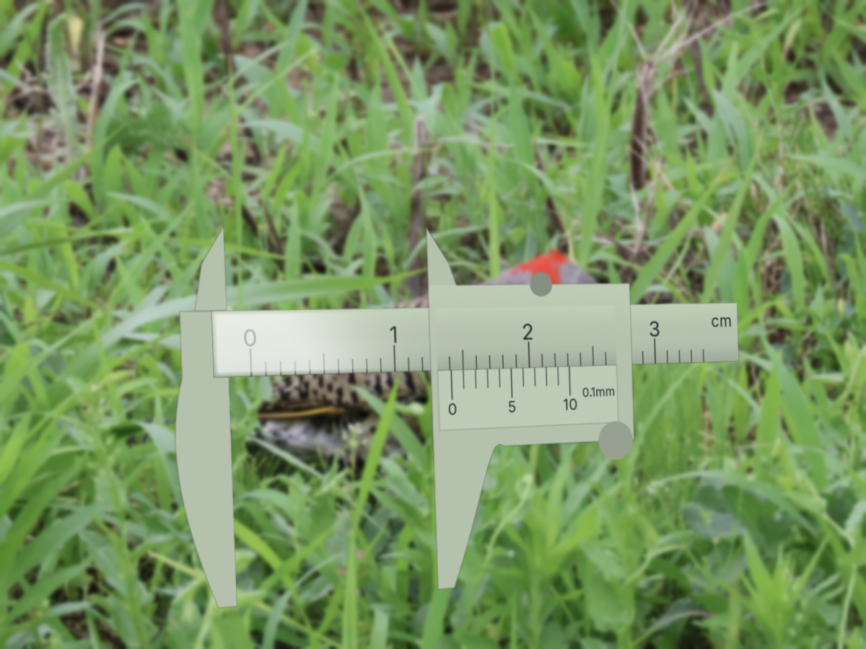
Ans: **14.1** mm
